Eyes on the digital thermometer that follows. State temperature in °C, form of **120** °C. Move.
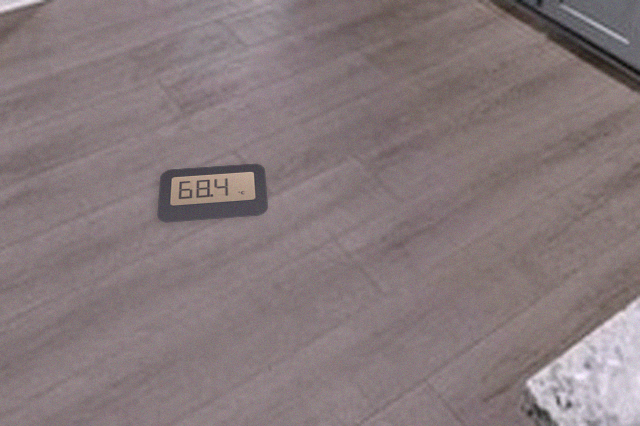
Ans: **68.4** °C
